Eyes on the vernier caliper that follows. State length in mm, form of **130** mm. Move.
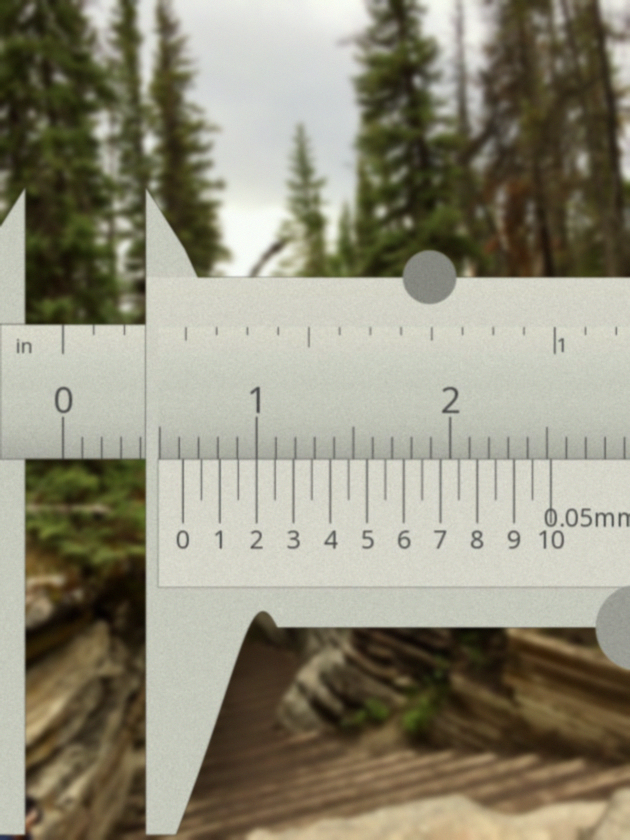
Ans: **6.2** mm
